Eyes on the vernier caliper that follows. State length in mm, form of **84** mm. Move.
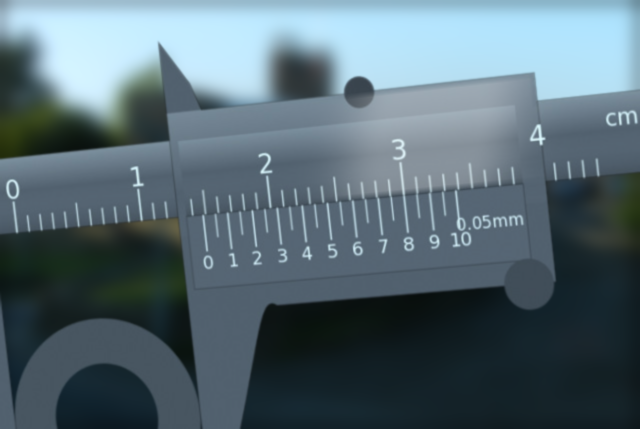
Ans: **14.8** mm
